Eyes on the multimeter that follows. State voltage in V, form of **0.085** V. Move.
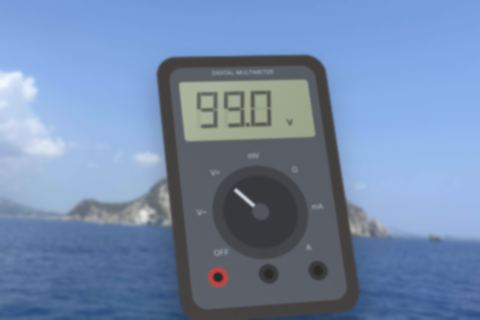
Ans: **99.0** V
